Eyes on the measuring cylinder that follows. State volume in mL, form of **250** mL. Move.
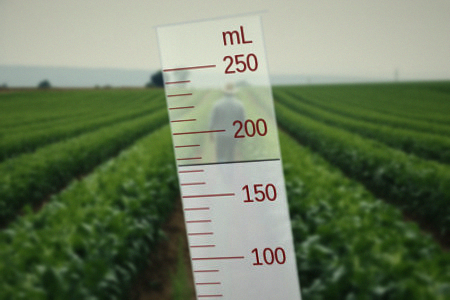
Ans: **175** mL
